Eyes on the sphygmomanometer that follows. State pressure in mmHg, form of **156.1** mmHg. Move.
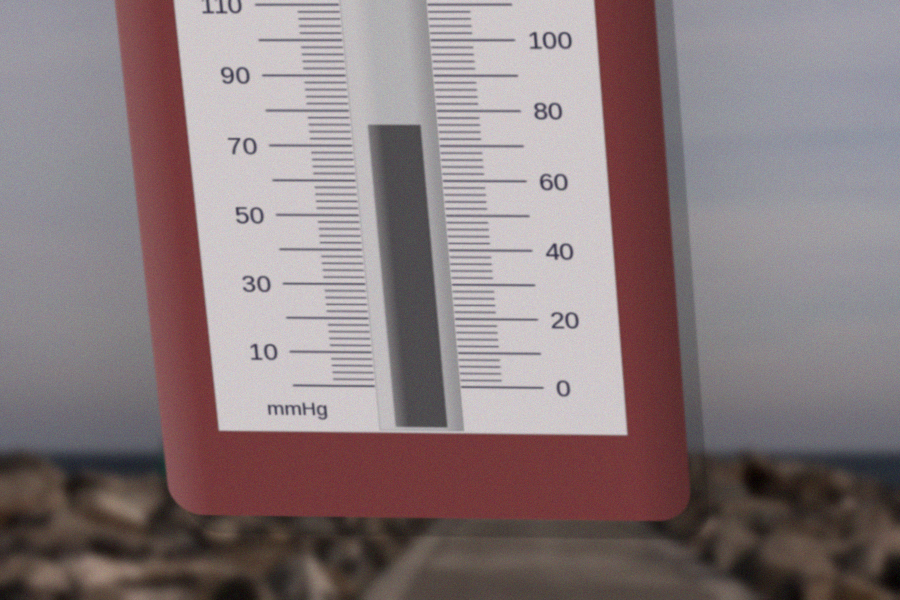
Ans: **76** mmHg
